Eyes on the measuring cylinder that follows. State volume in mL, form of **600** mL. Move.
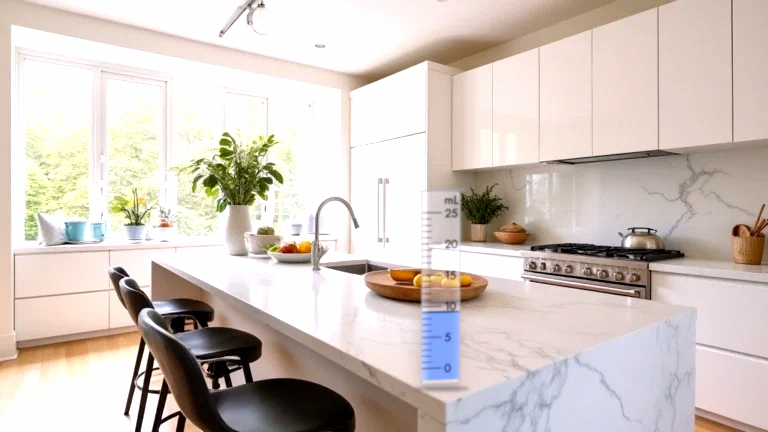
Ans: **9** mL
